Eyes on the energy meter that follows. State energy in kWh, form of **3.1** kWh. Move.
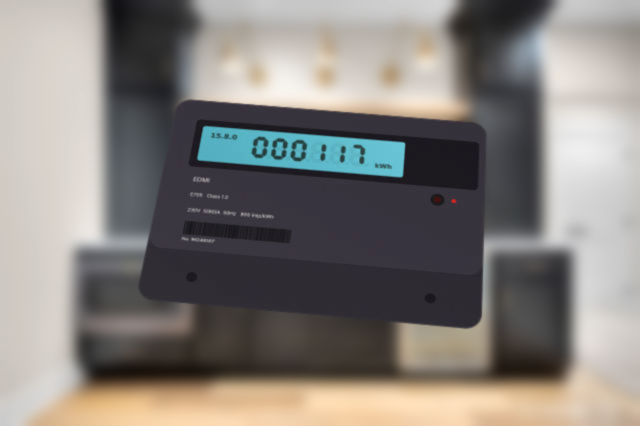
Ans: **117** kWh
